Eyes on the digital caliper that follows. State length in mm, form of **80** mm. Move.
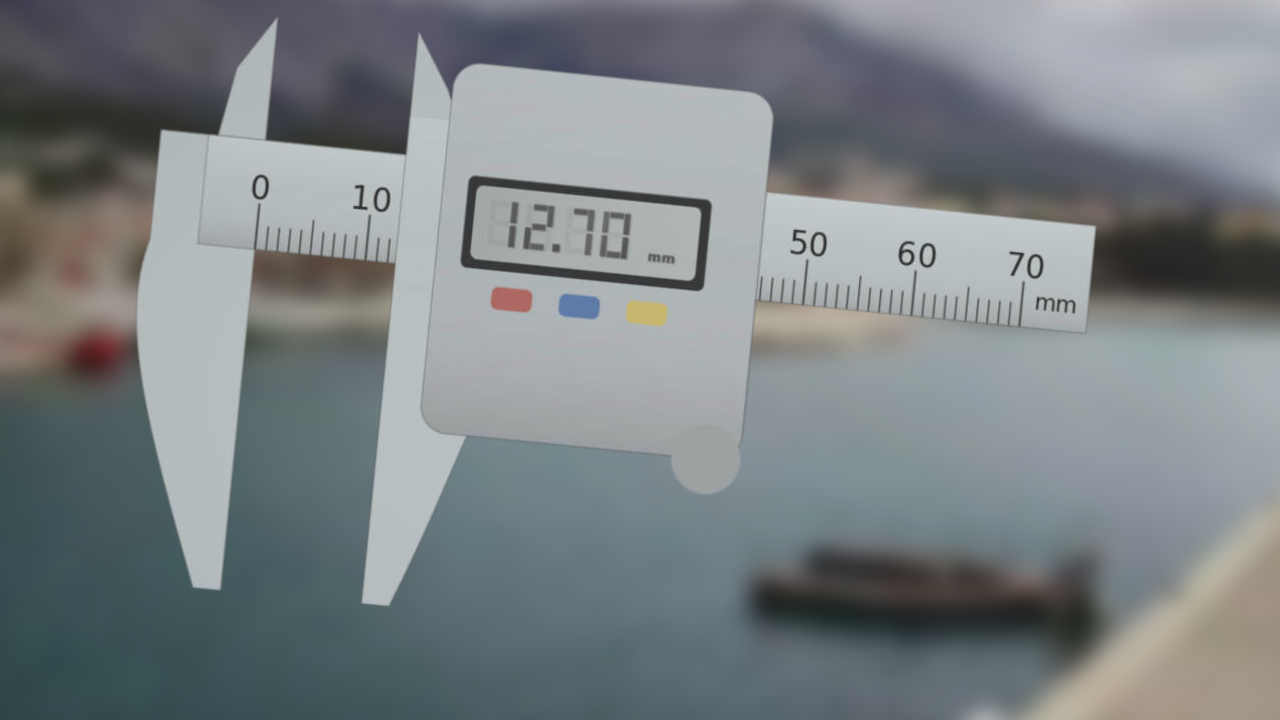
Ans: **12.70** mm
